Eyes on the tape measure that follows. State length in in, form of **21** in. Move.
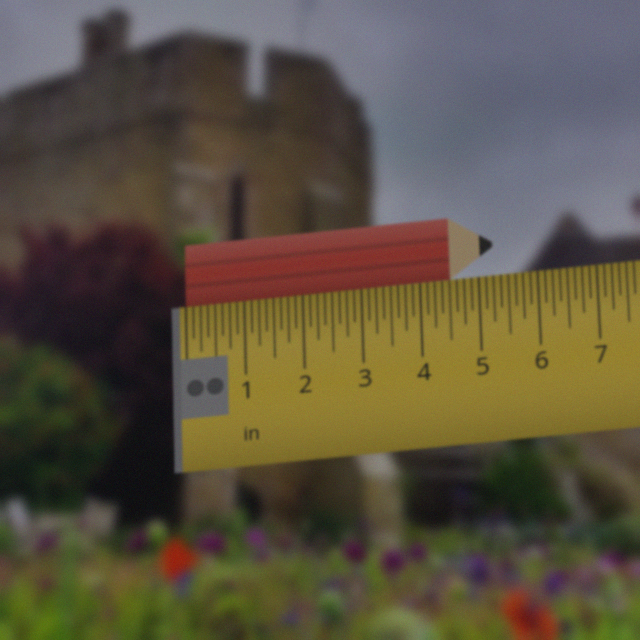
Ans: **5.25** in
